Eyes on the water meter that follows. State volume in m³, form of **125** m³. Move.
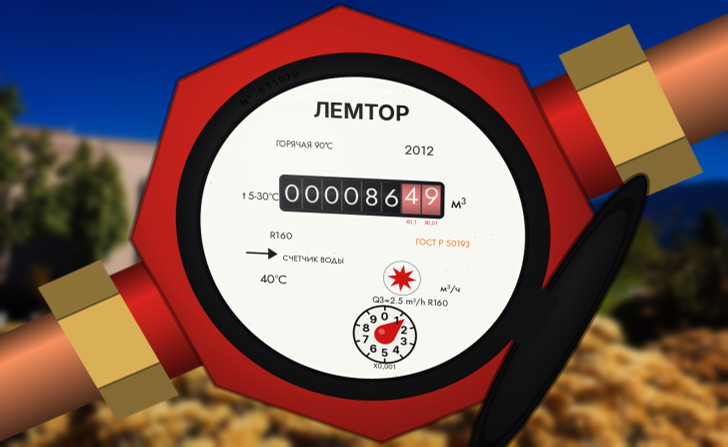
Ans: **86.491** m³
